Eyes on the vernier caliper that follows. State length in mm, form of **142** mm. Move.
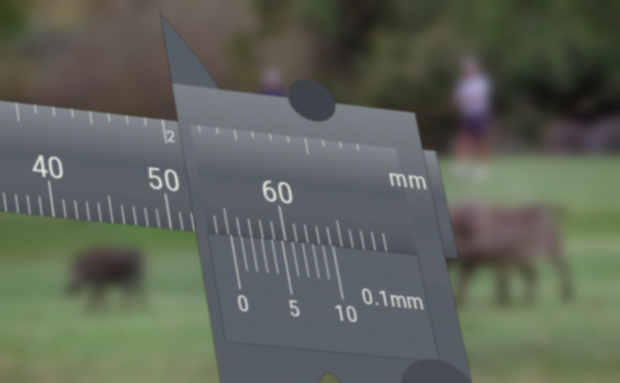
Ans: **55.2** mm
